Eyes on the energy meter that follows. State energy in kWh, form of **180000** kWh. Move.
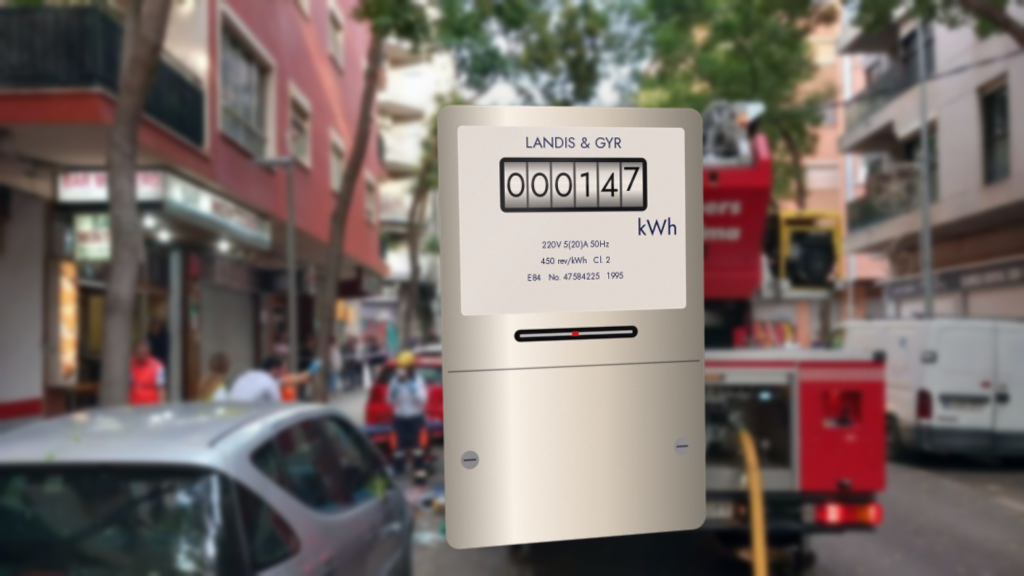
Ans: **147** kWh
